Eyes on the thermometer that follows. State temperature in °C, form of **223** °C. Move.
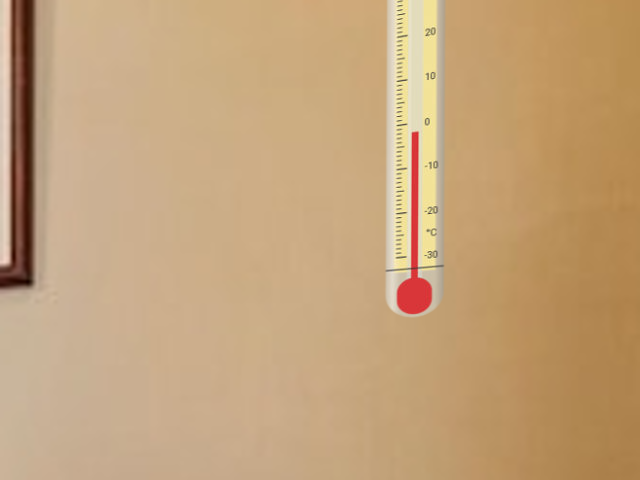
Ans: **-2** °C
